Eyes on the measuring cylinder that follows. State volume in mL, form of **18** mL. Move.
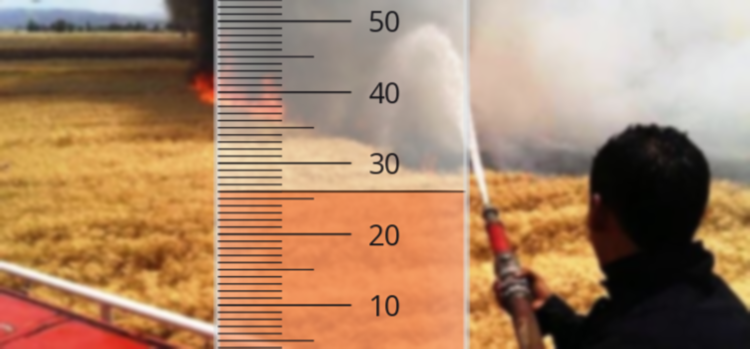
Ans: **26** mL
